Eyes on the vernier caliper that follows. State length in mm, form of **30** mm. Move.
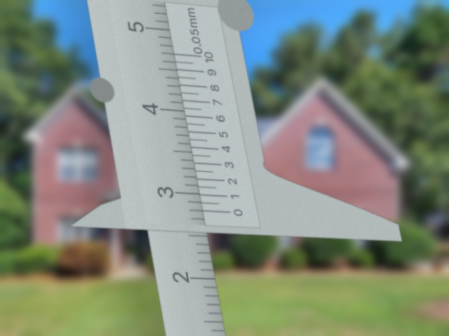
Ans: **28.0** mm
